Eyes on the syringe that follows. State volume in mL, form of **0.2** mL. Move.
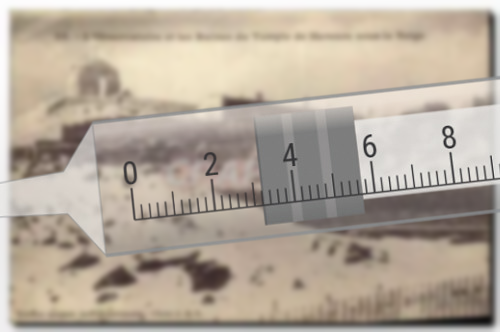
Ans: **3.2** mL
